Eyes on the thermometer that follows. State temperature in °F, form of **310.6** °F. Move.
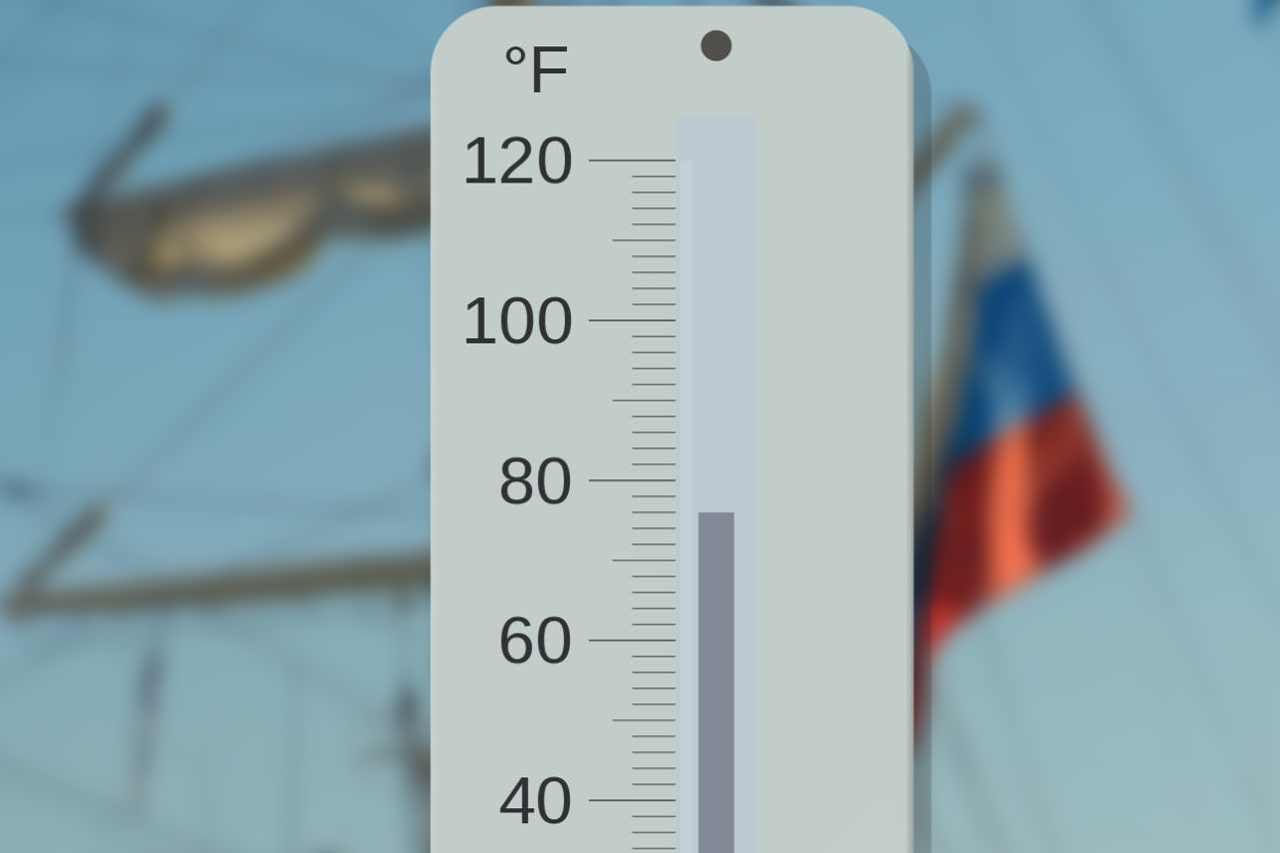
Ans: **76** °F
